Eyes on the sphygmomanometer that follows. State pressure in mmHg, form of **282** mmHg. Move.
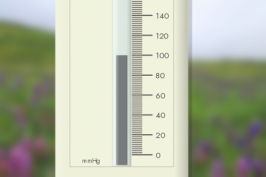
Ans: **100** mmHg
